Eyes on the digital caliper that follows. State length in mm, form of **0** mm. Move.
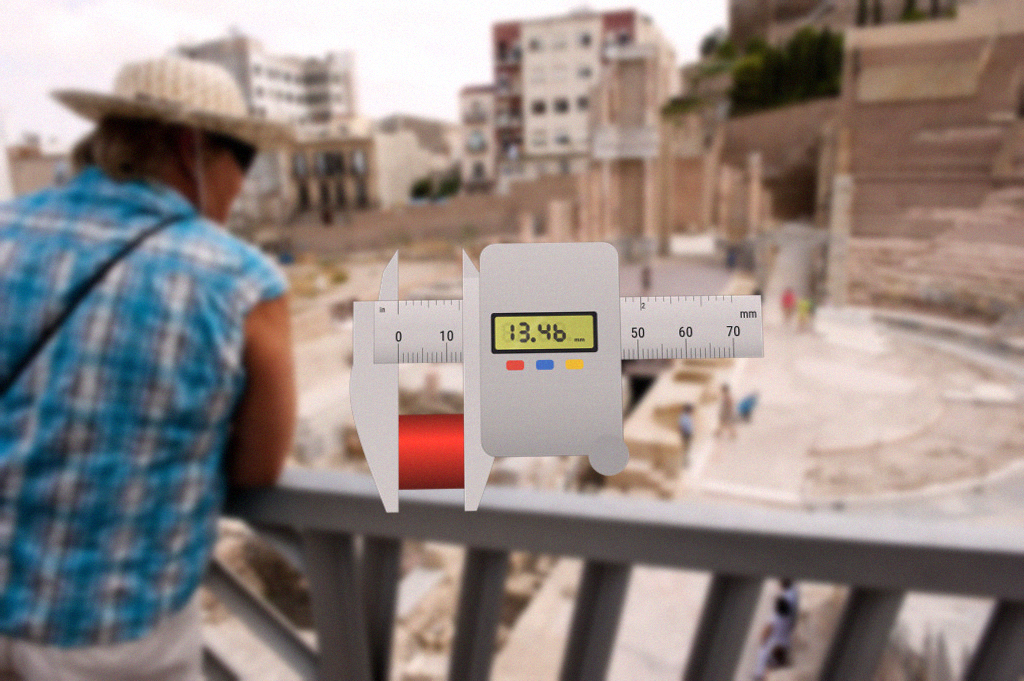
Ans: **13.46** mm
